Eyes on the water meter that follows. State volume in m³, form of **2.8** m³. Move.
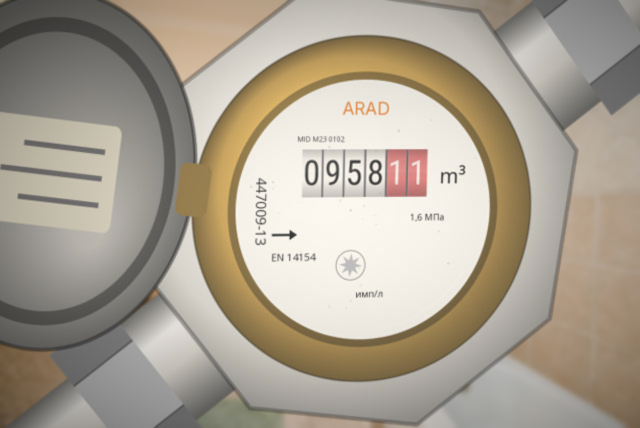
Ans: **958.11** m³
